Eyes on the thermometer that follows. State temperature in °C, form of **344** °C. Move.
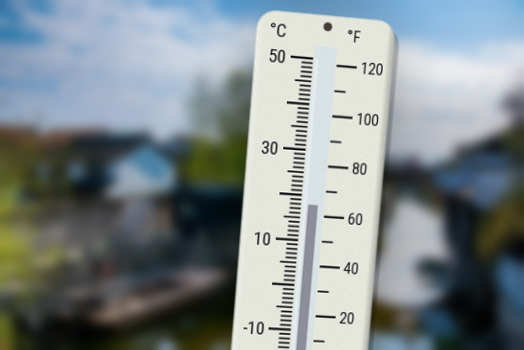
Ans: **18** °C
